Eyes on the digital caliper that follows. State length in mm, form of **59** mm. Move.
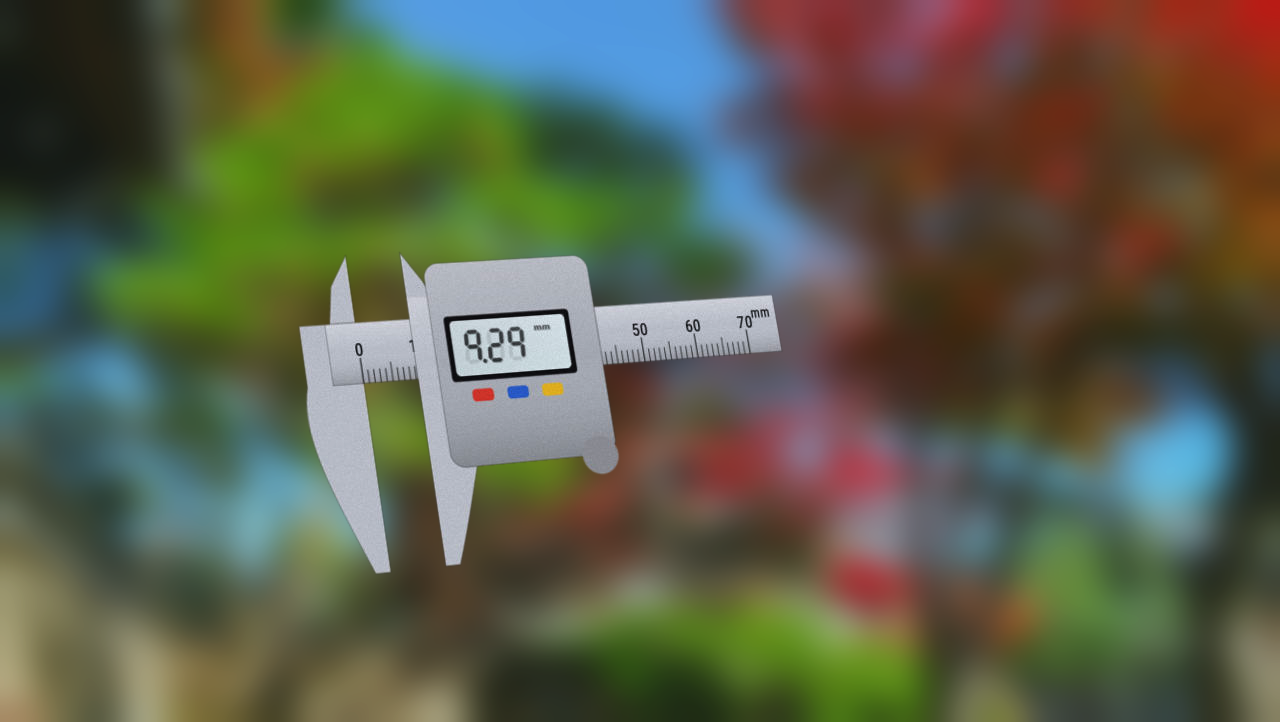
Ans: **9.29** mm
